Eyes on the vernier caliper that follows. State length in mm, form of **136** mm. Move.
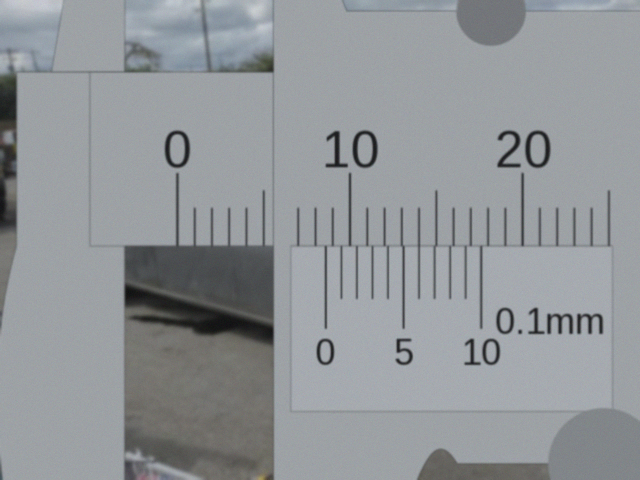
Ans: **8.6** mm
